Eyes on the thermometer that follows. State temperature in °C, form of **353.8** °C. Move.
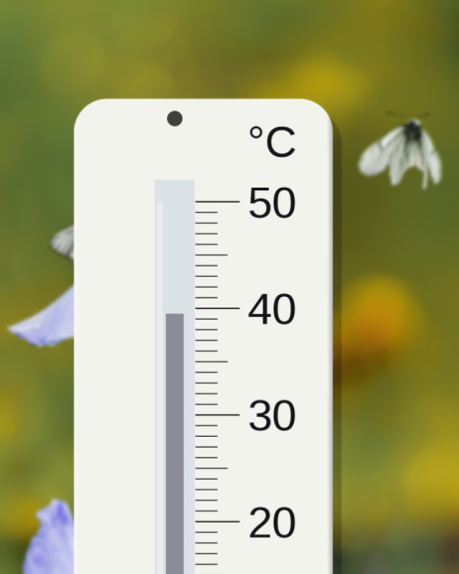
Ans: **39.5** °C
